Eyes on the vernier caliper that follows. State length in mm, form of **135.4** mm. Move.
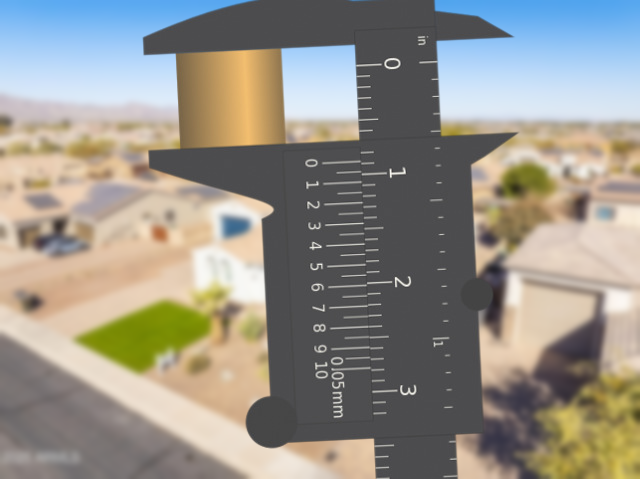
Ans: **8.8** mm
